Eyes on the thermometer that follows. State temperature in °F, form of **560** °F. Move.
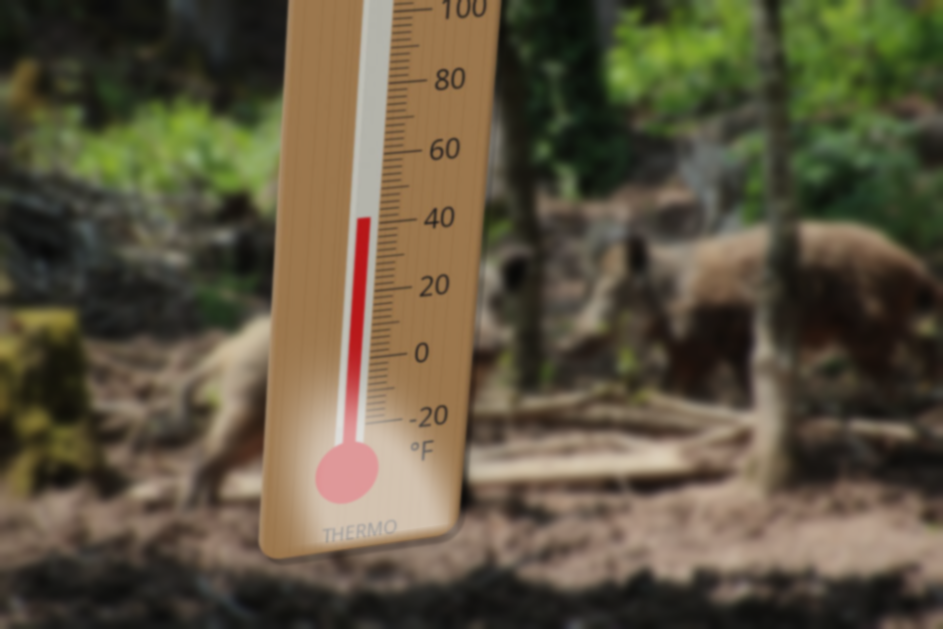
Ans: **42** °F
